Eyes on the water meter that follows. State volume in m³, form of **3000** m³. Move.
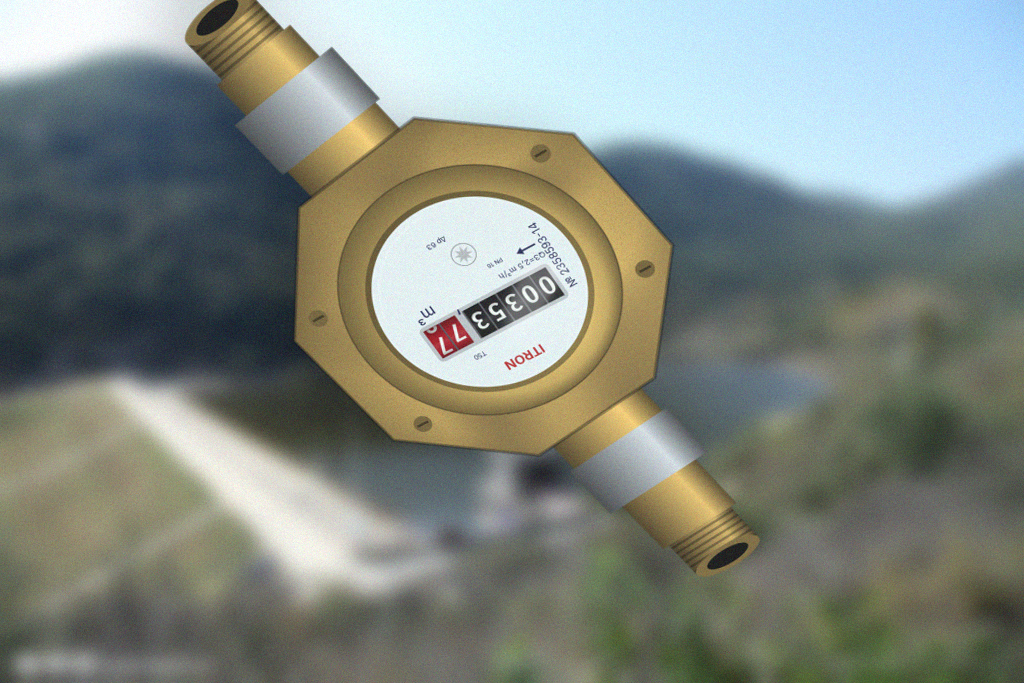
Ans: **353.77** m³
